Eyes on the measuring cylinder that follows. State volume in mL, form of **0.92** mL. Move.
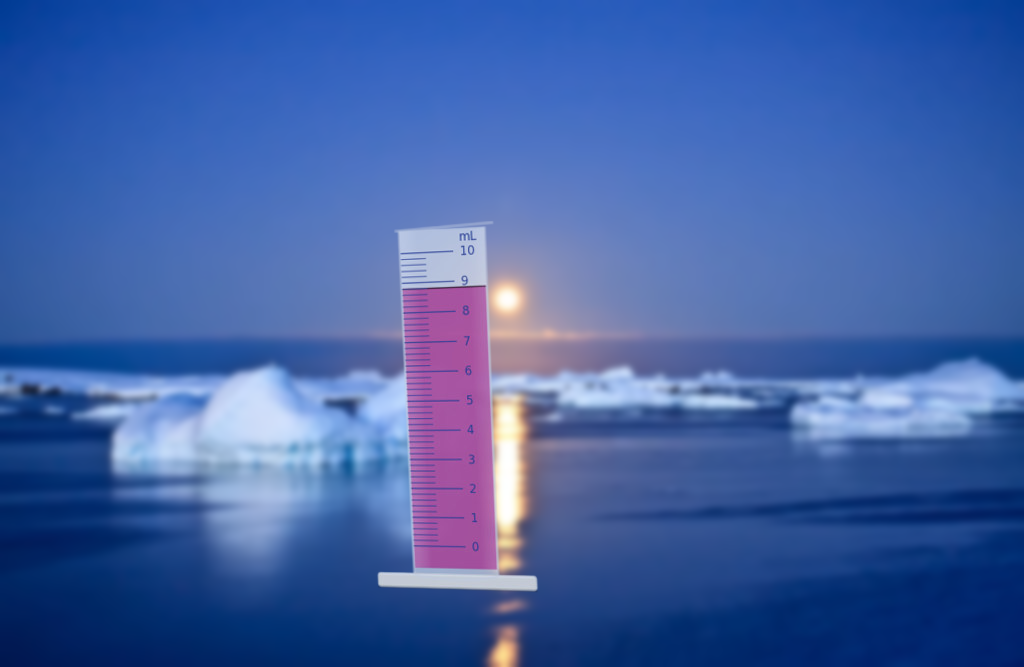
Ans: **8.8** mL
